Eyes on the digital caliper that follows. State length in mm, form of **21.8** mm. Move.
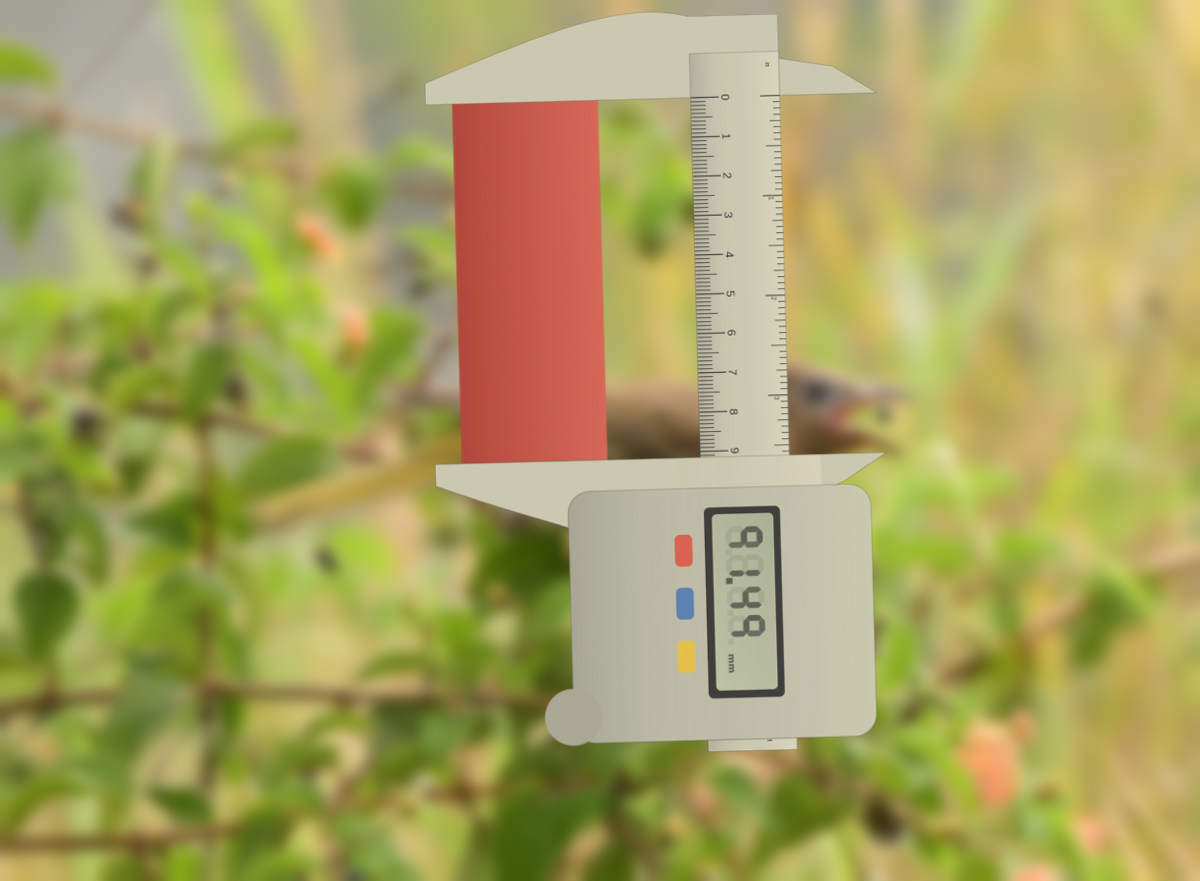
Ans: **91.49** mm
